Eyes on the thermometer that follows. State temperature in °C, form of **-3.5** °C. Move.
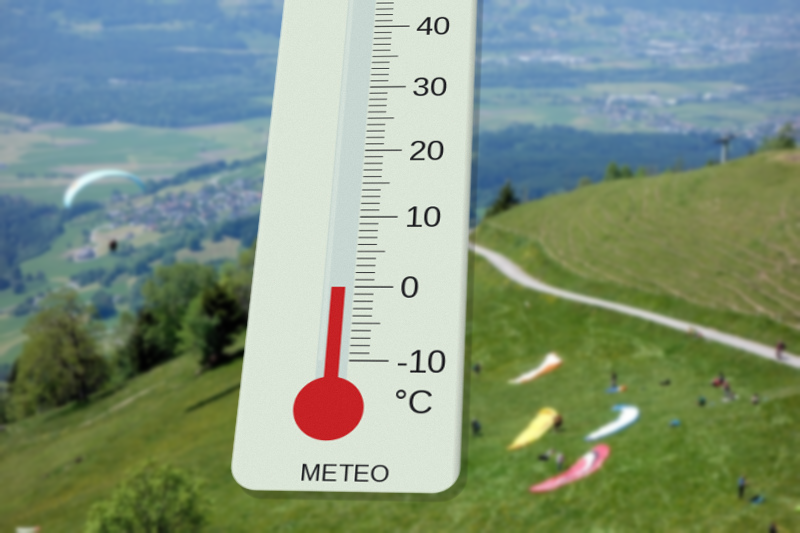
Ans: **0** °C
